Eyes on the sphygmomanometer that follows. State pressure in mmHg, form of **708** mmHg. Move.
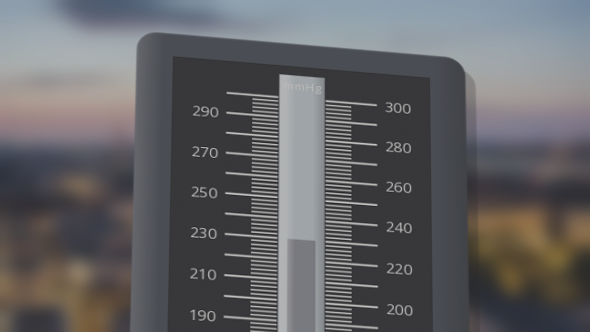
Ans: **230** mmHg
